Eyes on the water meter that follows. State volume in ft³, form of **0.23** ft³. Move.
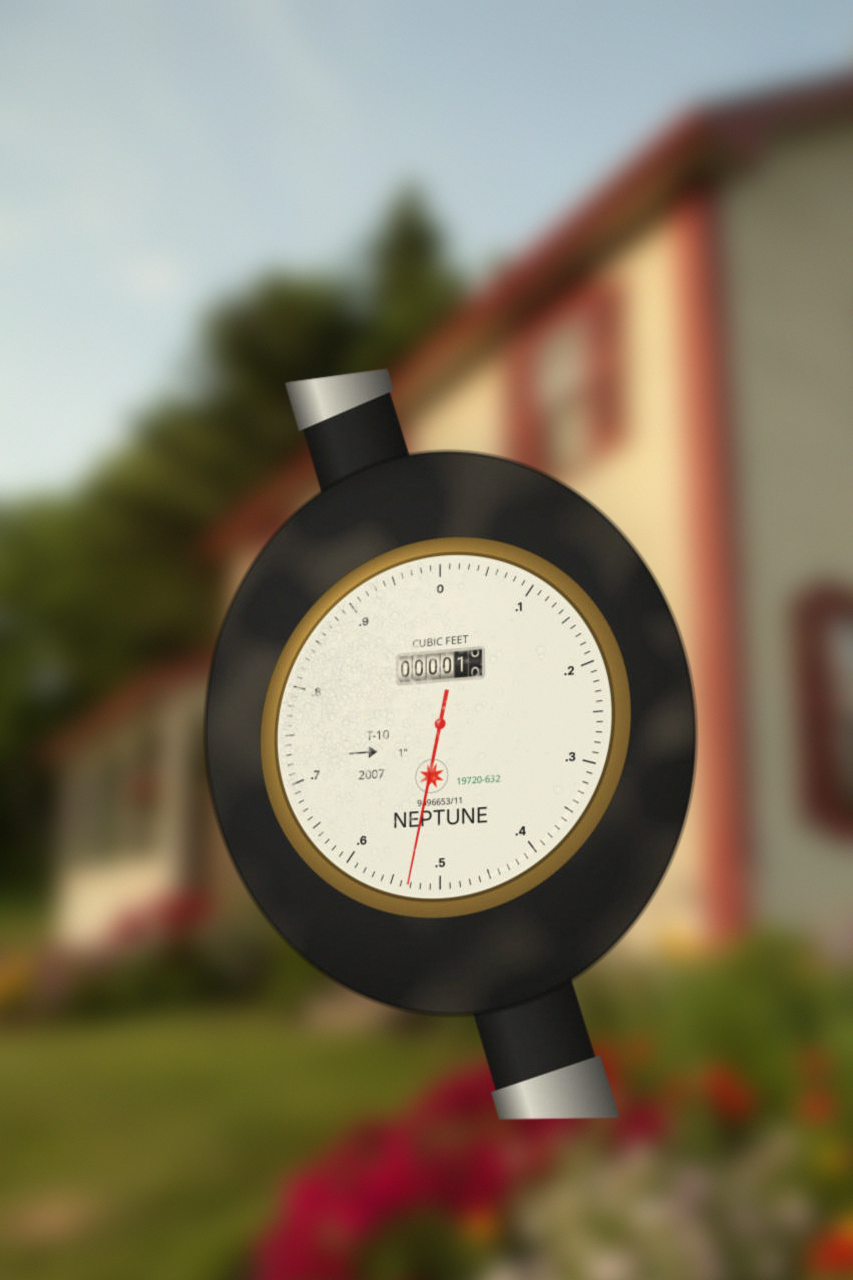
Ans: **18.53** ft³
